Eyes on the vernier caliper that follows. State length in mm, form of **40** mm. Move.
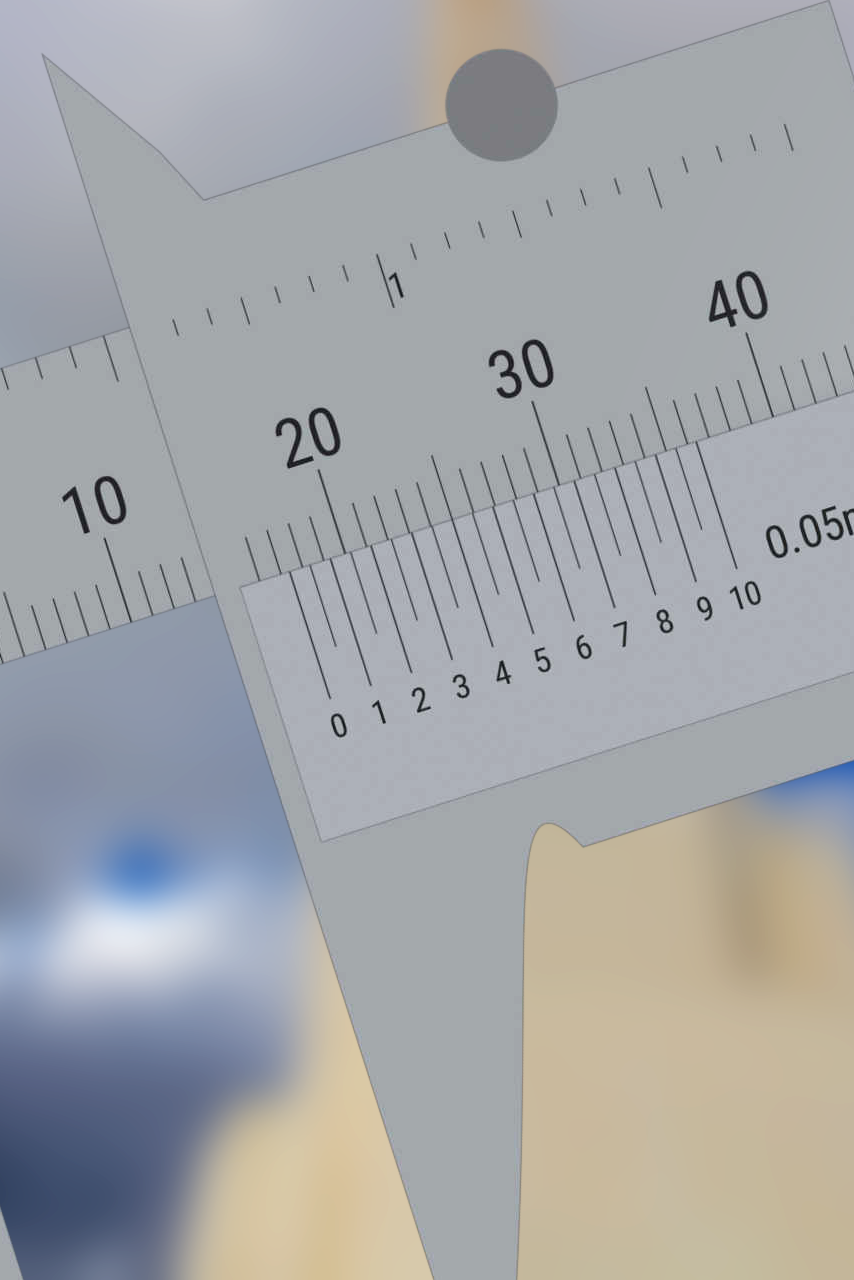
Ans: **17.4** mm
